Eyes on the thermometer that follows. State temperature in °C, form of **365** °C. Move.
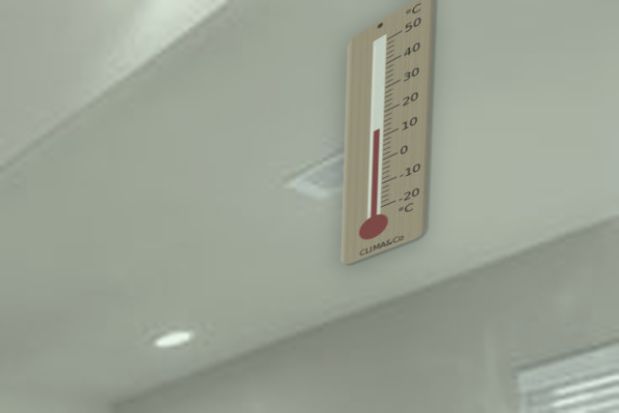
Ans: **14** °C
